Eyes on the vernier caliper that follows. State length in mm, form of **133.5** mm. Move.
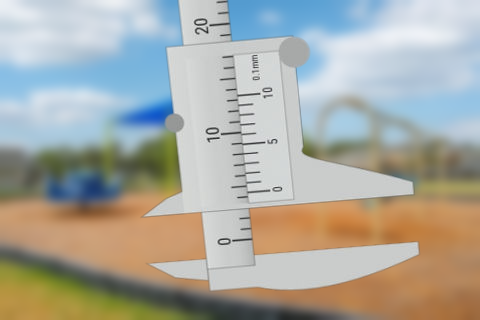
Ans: **4.4** mm
